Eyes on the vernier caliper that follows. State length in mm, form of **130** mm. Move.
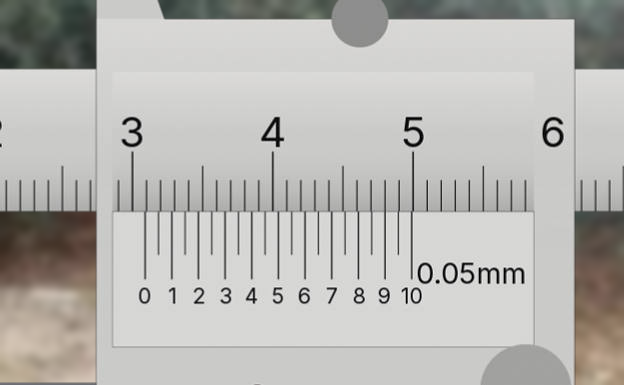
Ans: **30.9** mm
